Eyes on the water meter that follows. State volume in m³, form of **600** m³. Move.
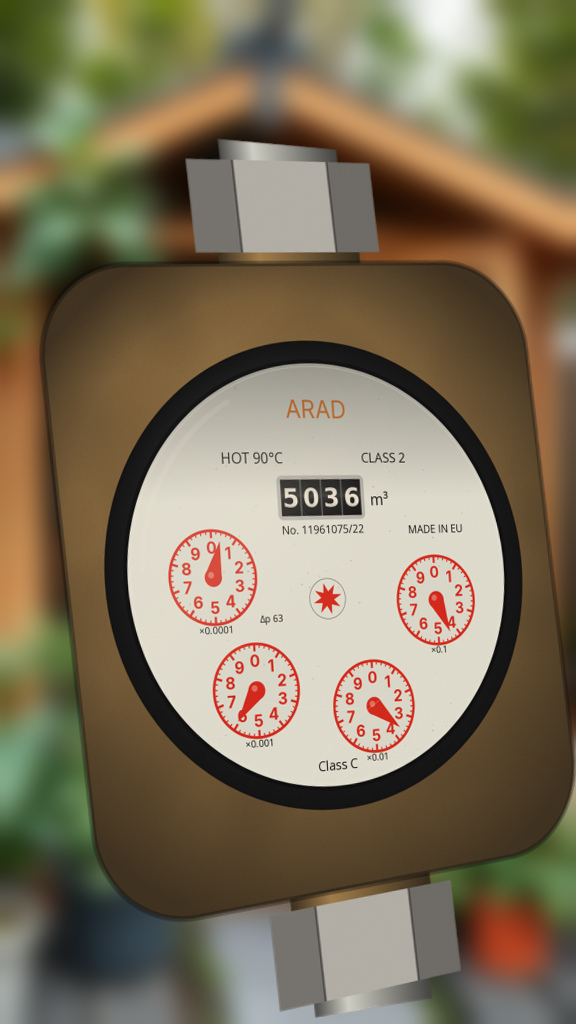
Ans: **5036.4360** m³
